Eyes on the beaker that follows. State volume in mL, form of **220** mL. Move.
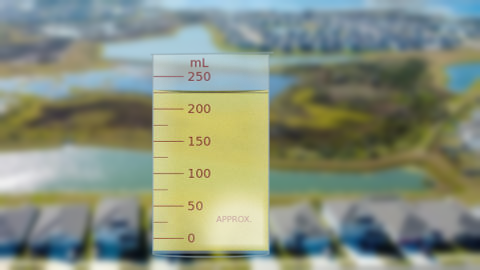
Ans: **225** mL
